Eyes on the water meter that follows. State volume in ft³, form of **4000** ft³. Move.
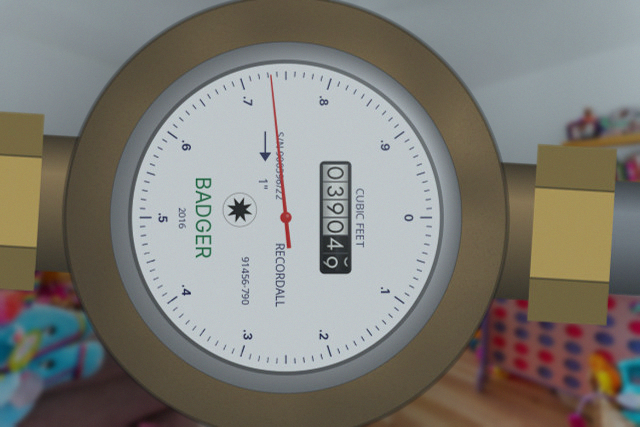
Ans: **39048.73** ft³
